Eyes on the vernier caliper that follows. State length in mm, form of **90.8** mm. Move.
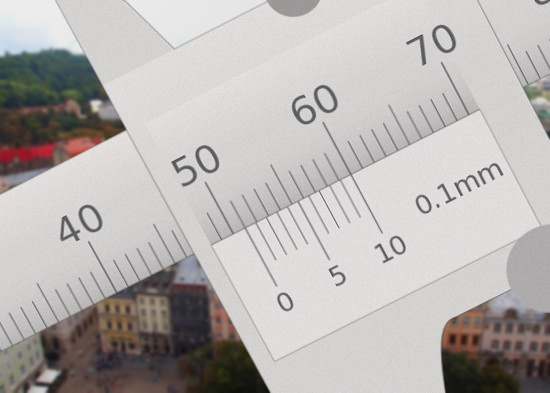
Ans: **51.0** mm
